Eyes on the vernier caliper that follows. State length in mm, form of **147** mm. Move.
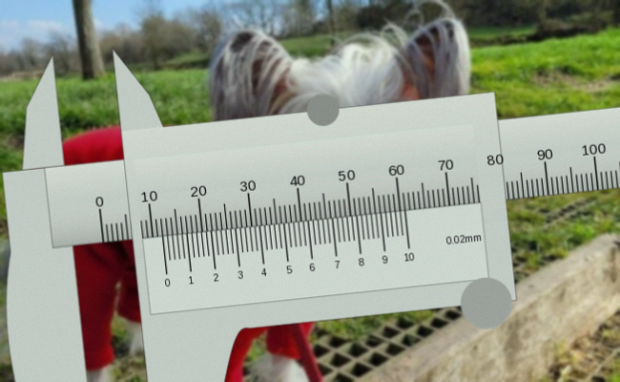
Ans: **12.0** mm
